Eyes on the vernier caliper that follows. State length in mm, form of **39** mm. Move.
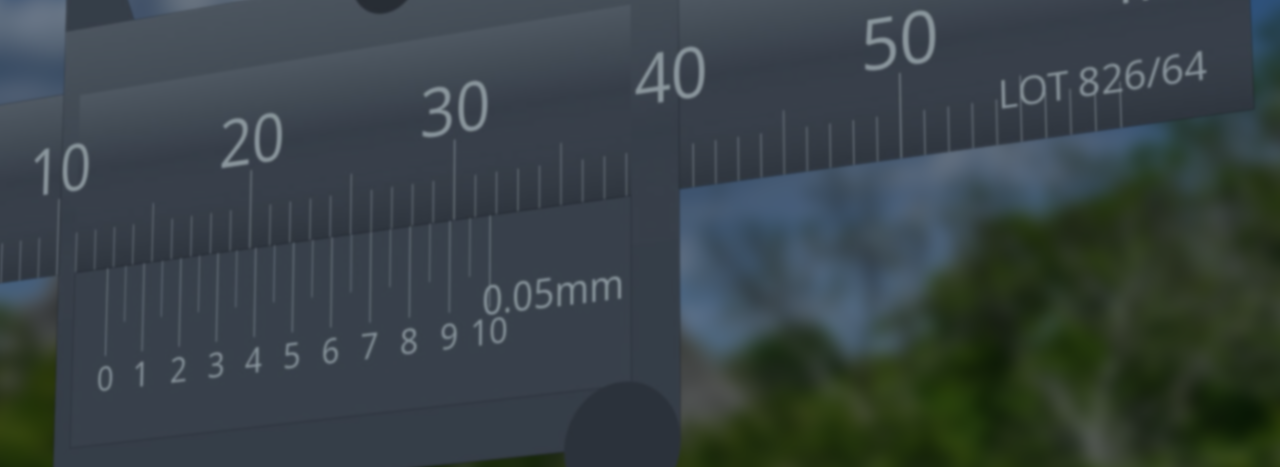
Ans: **12.7** mm
